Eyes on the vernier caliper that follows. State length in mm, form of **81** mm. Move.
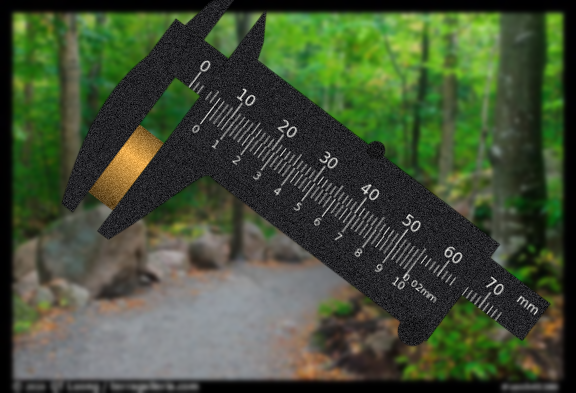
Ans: **6.0** mm
